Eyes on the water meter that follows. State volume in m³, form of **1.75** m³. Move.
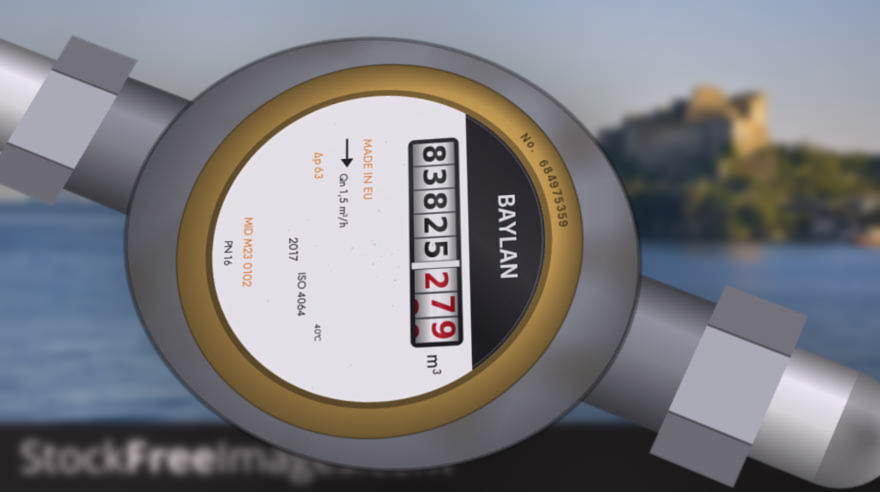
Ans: **83825.279** m³
